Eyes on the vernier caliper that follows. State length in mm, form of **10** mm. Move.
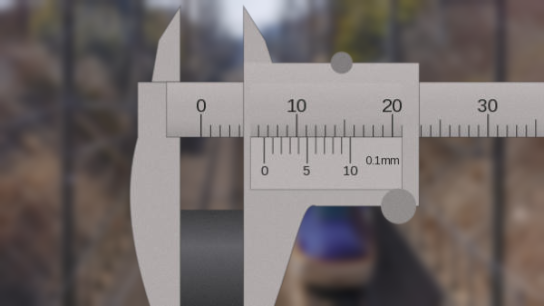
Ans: **6.6** mm
